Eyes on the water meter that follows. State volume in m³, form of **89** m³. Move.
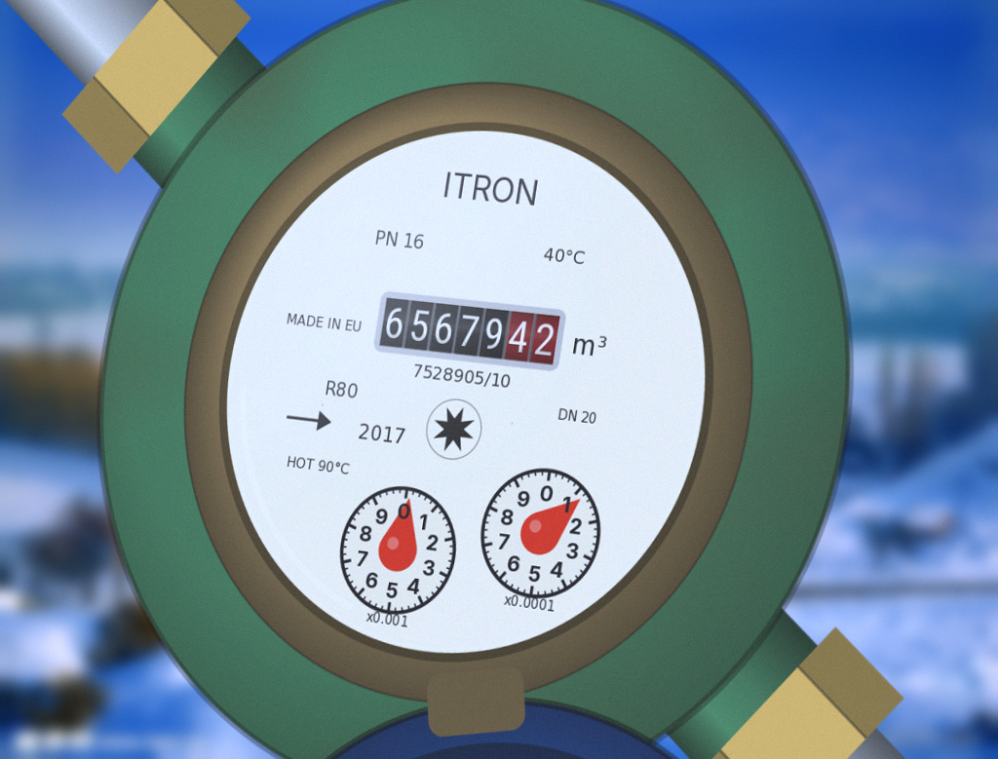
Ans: **65679.4201** m³
